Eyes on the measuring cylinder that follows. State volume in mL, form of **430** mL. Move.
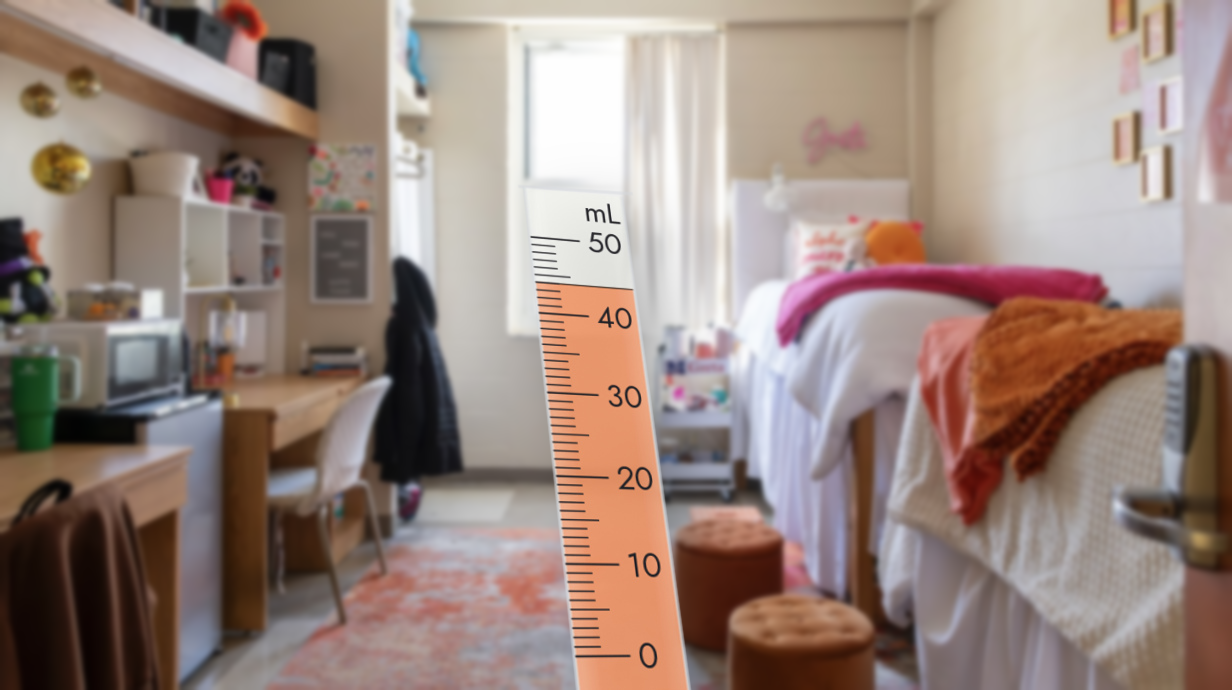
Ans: **44** mL
